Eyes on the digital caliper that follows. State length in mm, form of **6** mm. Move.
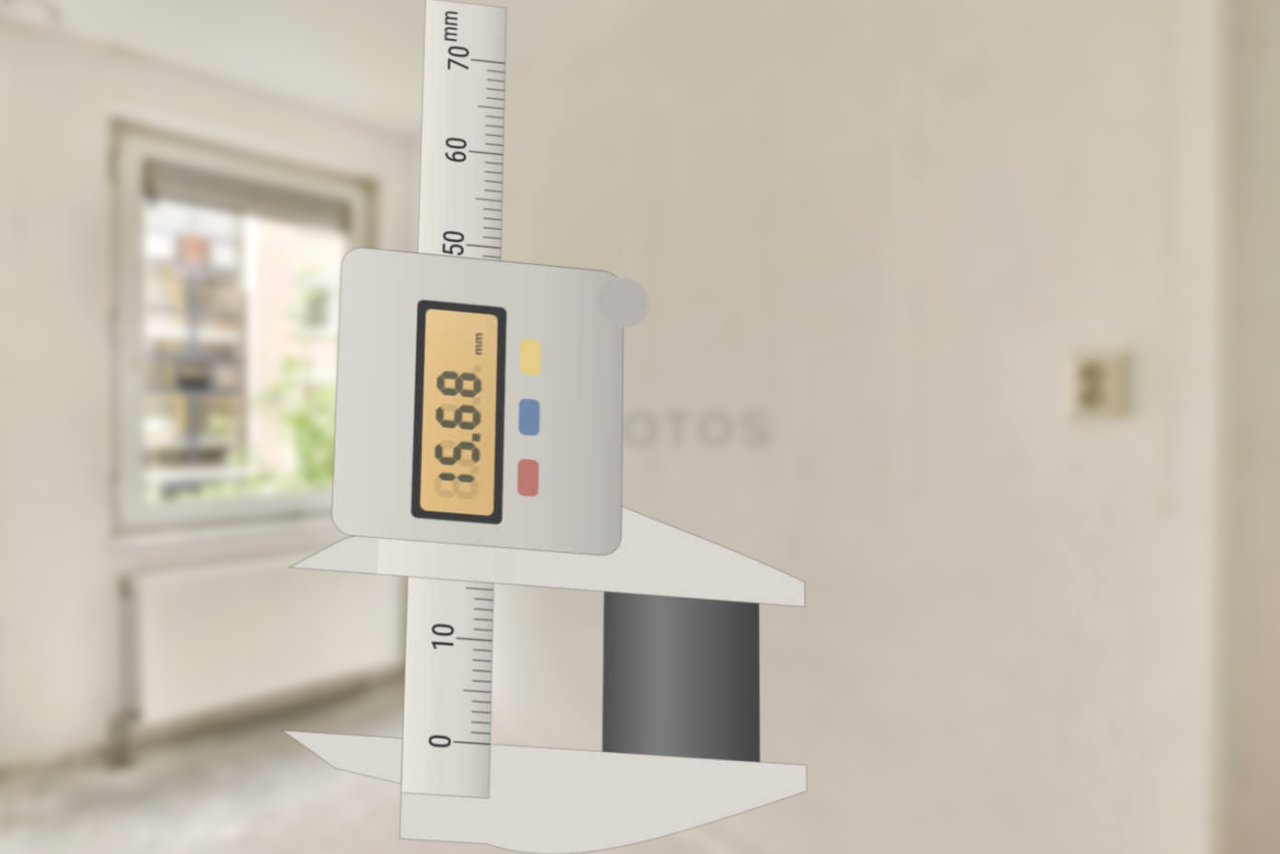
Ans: **15.68** mm
